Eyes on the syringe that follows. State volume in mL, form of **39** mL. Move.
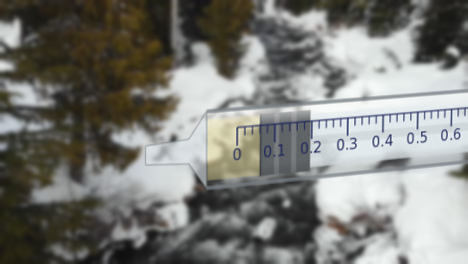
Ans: **0.06** mL
